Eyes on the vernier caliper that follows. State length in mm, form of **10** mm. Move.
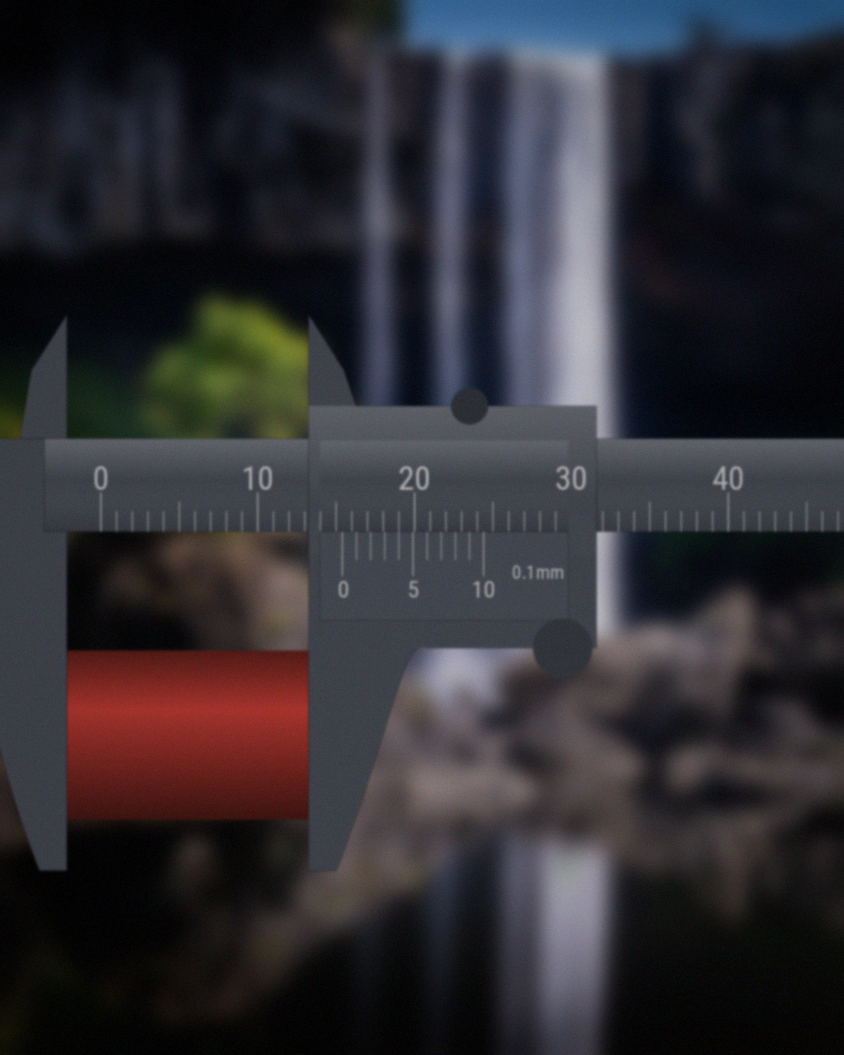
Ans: **15.4** mm
